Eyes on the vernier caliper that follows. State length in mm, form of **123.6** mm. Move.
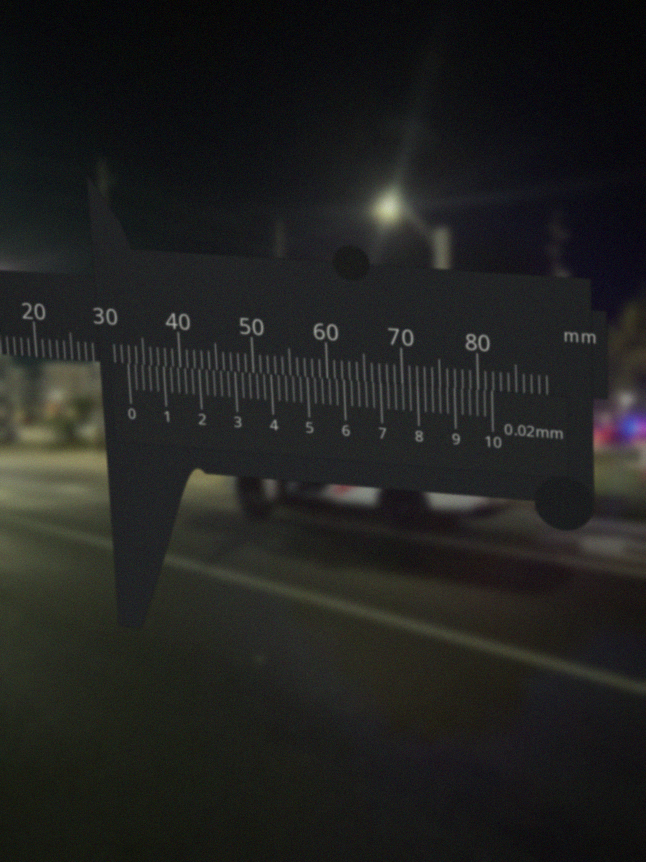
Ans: **32.8** mm
